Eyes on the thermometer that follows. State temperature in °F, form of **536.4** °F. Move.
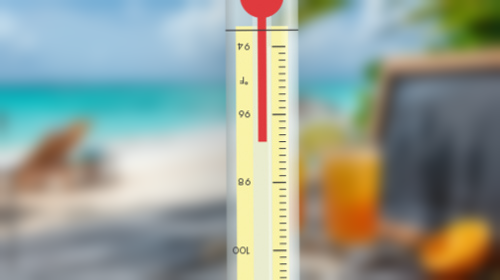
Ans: **96.8** °F
